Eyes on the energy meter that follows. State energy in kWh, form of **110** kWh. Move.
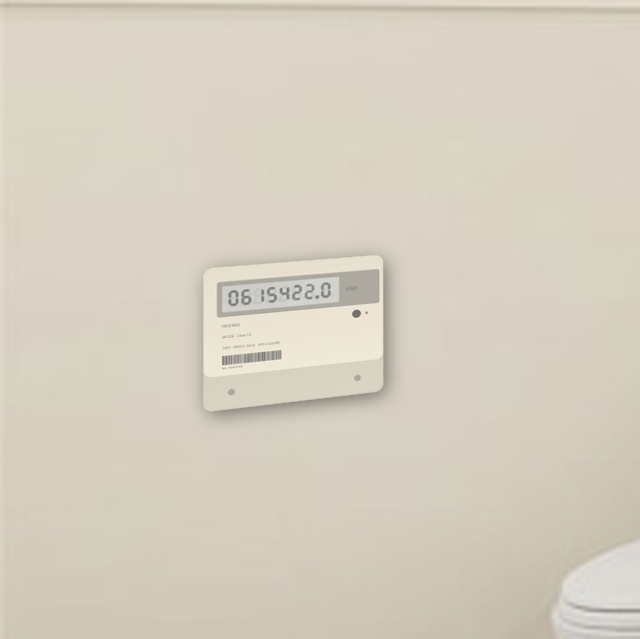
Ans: **615422.0** kWh
